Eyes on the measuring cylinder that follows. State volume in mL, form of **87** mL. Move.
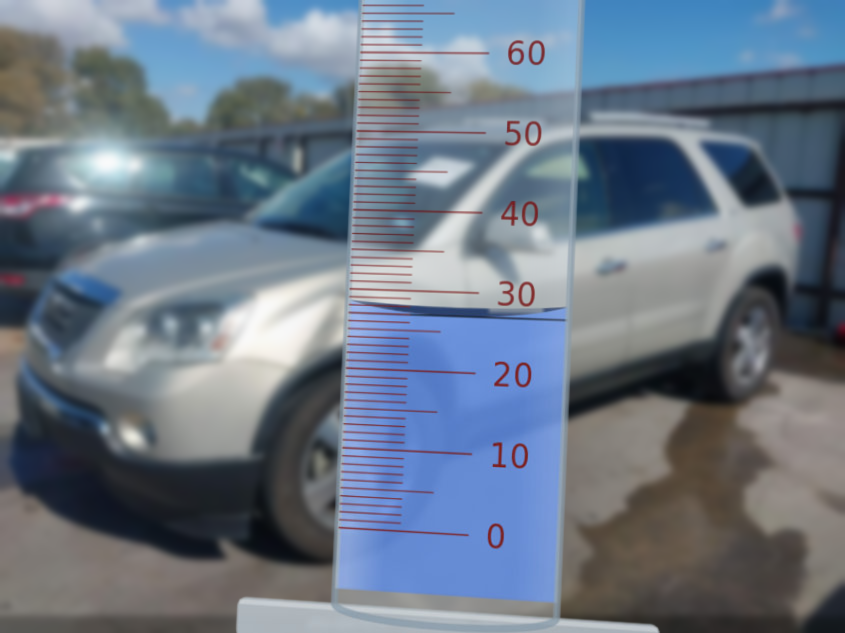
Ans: **27** mL
